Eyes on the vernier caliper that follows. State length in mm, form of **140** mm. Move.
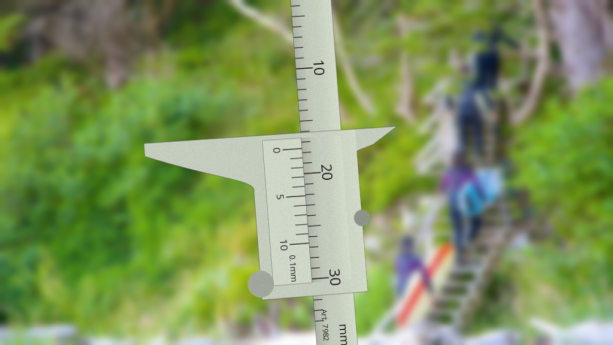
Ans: **17.6** mm
